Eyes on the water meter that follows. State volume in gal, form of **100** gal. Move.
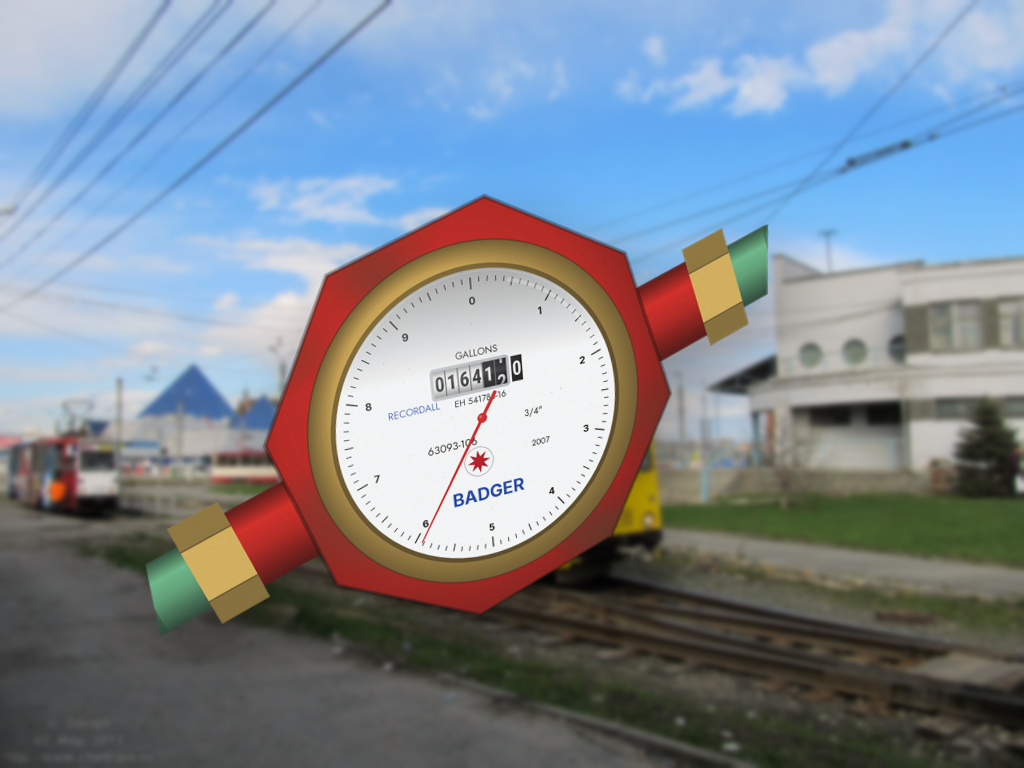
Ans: **164115.9** gal
